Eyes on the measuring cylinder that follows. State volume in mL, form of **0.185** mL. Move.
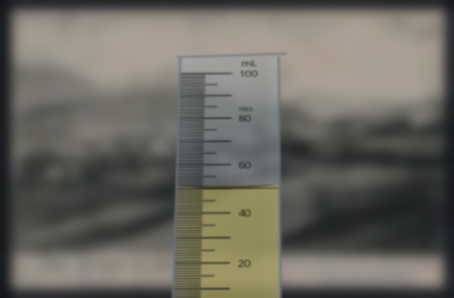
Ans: **50** mL
